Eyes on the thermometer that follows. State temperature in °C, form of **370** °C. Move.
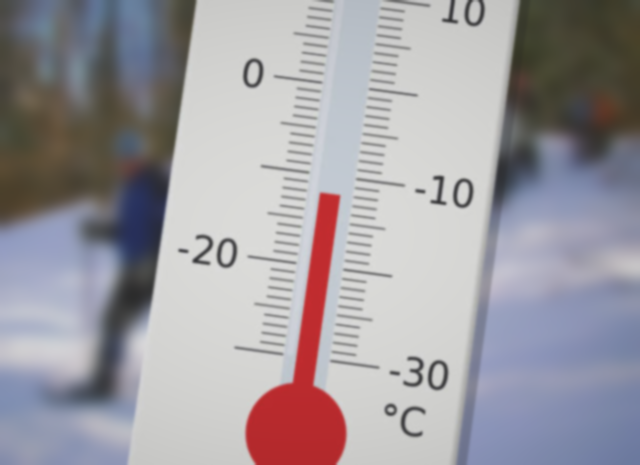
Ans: **-12** °C
